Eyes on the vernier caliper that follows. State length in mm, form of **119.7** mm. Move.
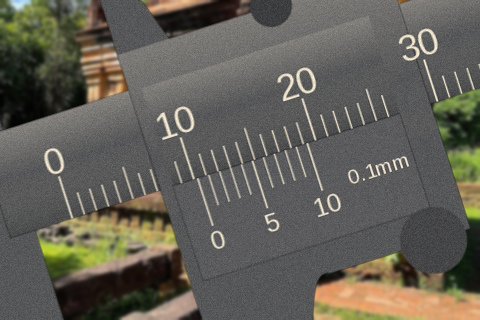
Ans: **10.3** mm
